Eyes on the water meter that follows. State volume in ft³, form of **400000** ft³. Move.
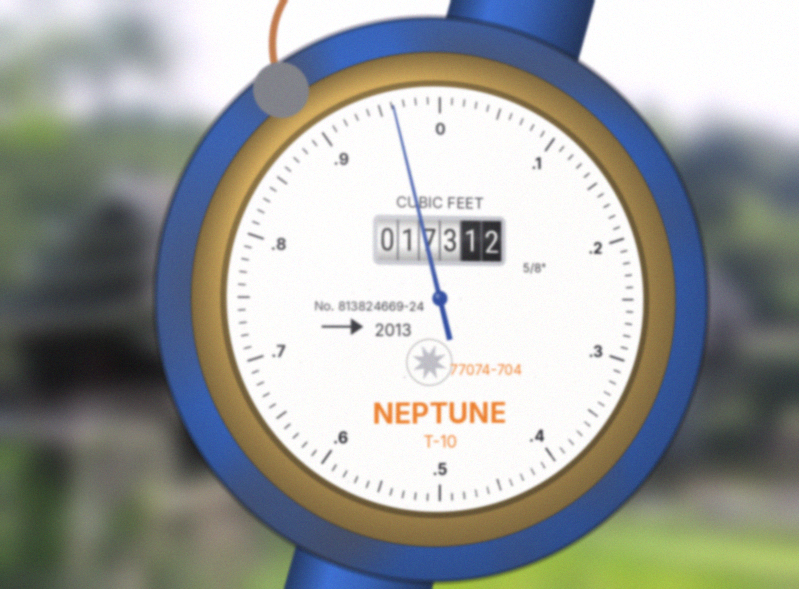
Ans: **17311.96** ft³
